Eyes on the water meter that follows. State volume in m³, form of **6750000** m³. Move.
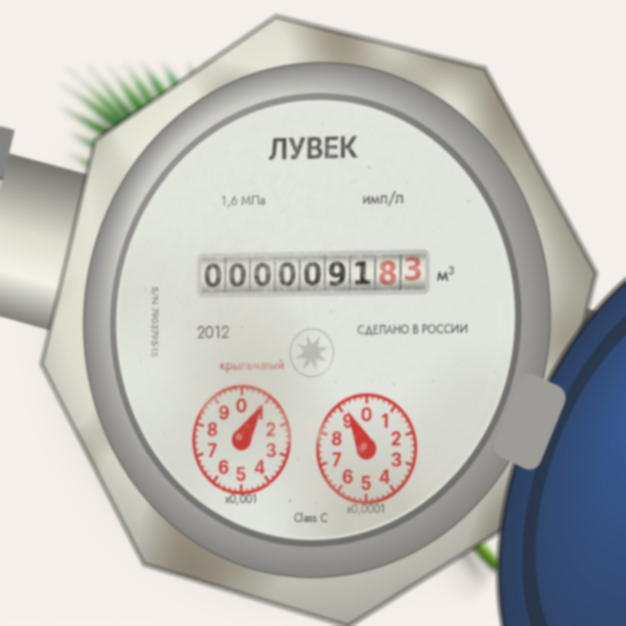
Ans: **91.8309** m³
